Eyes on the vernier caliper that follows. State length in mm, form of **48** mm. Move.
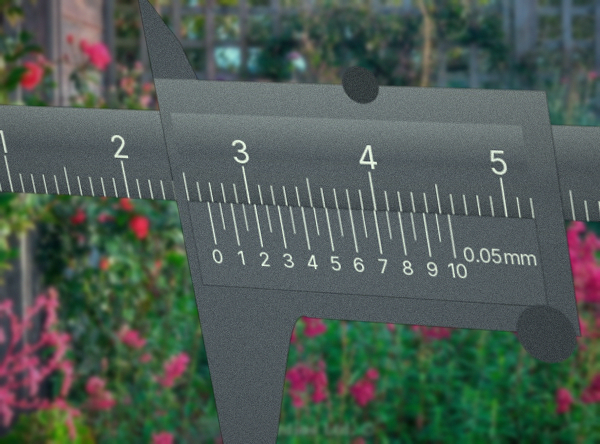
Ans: **26.6** mm
